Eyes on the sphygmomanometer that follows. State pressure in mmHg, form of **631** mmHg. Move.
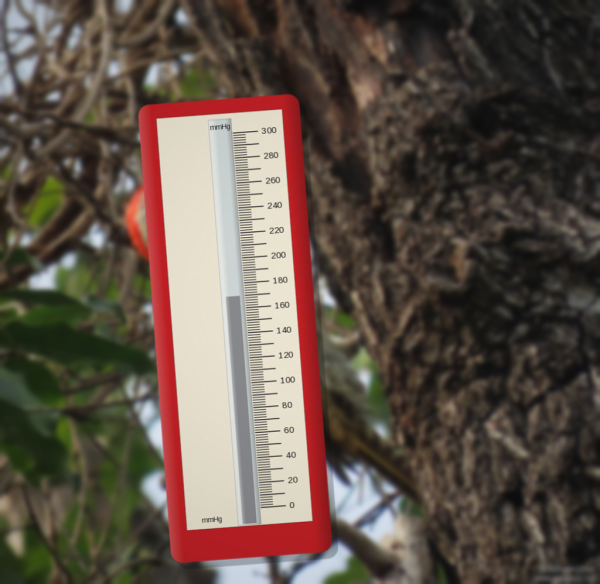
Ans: **170** mmHg
